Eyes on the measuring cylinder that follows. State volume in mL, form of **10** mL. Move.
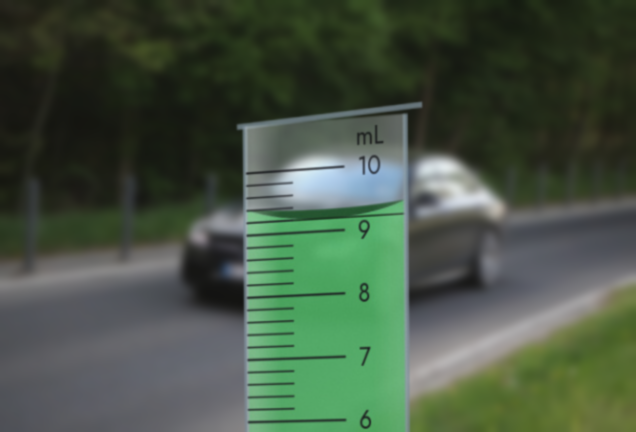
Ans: **9.2** mL
